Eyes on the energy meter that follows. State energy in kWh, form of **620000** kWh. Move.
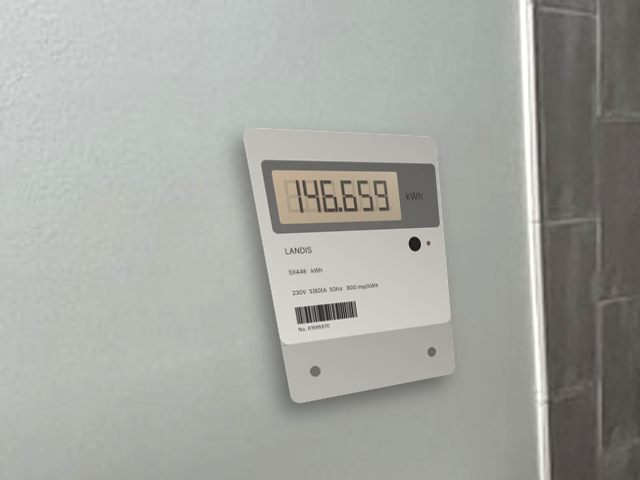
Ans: **146.659** kWh
